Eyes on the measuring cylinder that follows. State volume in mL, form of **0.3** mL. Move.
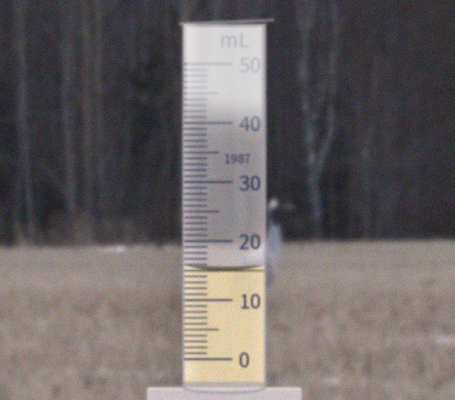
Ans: **15** mL
